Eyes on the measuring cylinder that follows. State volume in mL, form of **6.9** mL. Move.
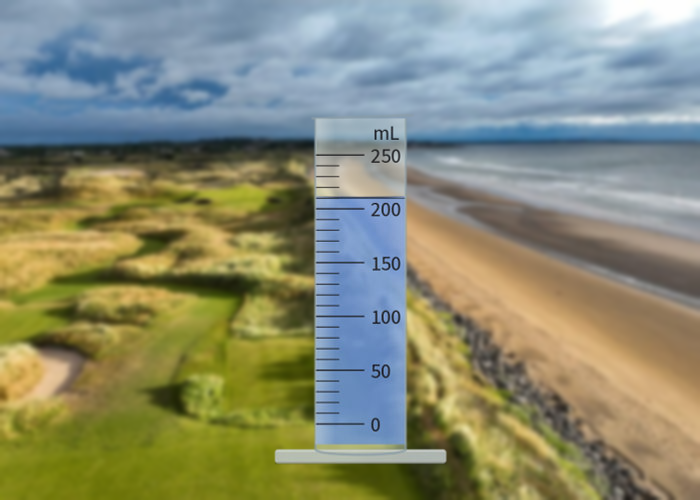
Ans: **210** mL
